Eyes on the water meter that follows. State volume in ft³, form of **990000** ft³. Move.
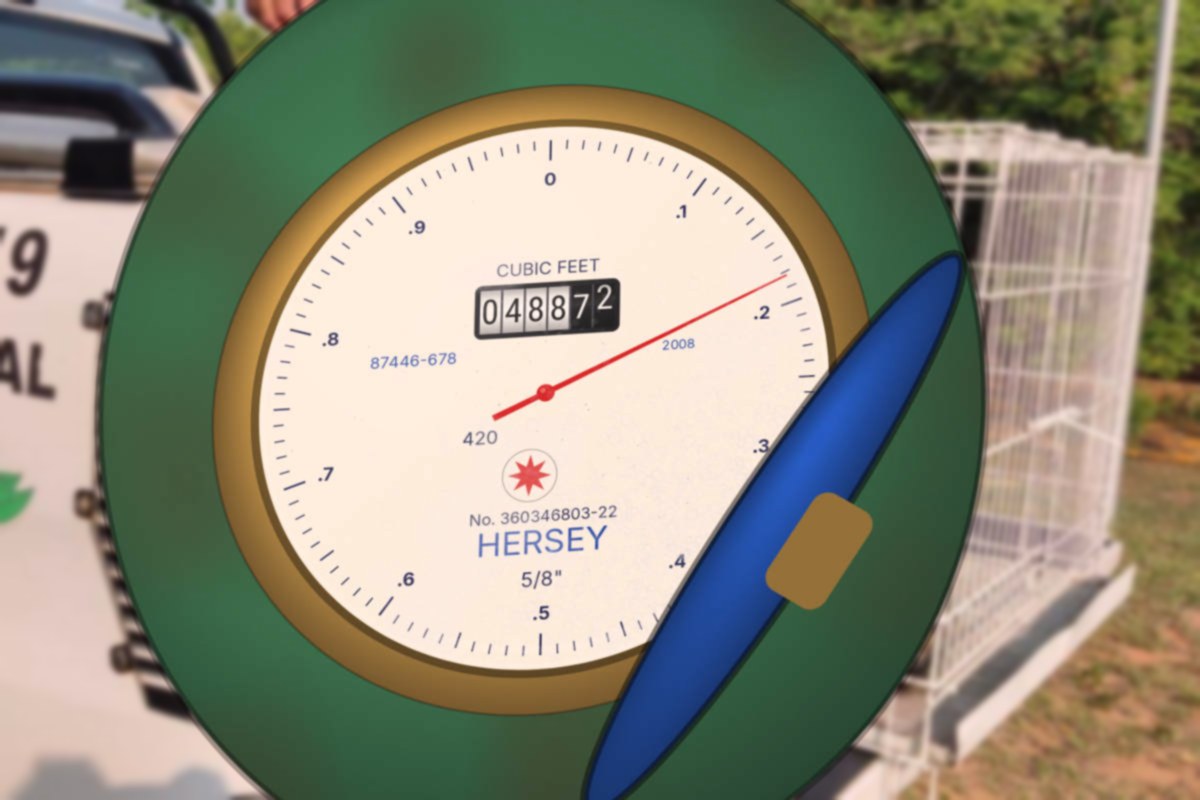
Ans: **48872.18** ft³
